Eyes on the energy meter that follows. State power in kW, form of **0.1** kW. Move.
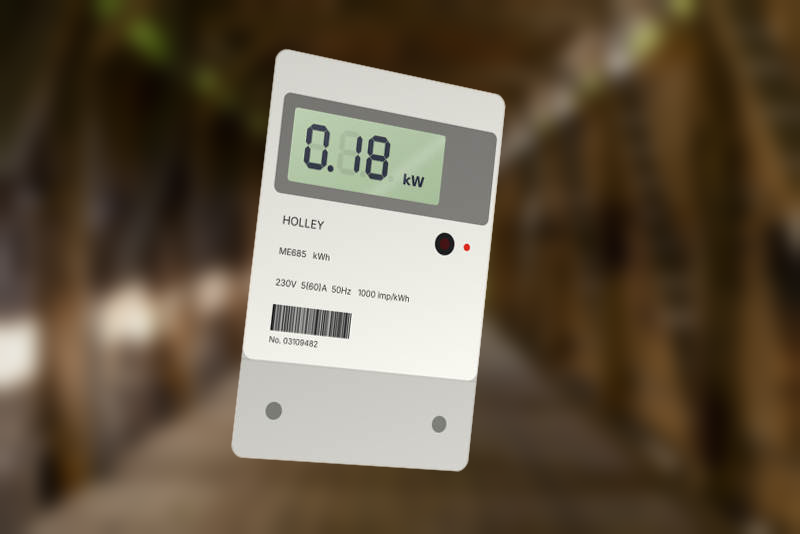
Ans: **0.18** kW
